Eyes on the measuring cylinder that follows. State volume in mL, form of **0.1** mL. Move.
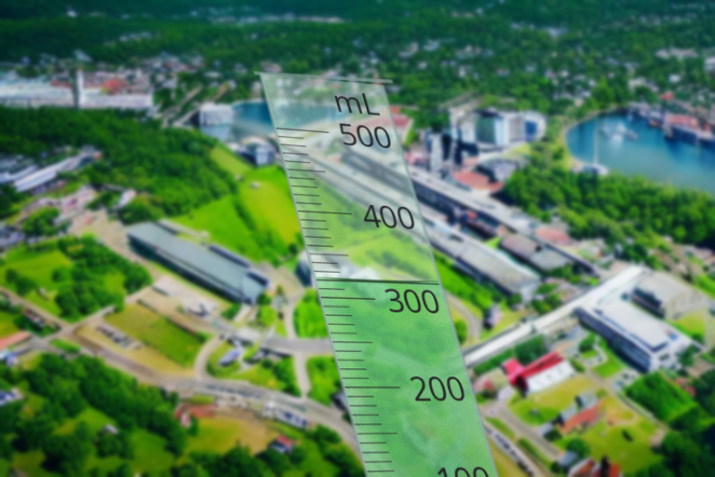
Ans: **320** mL
